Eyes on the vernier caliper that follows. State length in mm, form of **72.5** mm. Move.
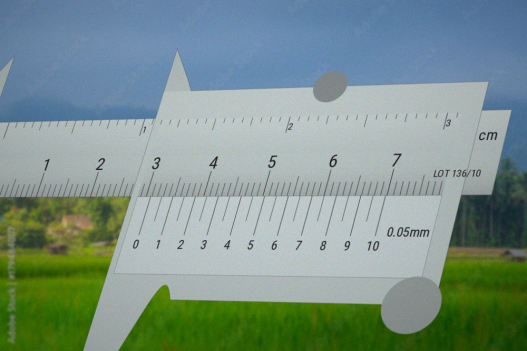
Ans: **30.8** mm
